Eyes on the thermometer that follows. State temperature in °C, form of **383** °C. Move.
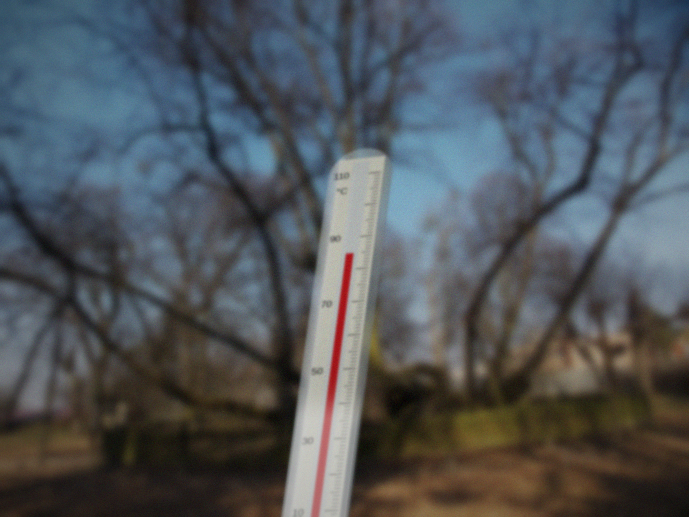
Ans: **85** °C
